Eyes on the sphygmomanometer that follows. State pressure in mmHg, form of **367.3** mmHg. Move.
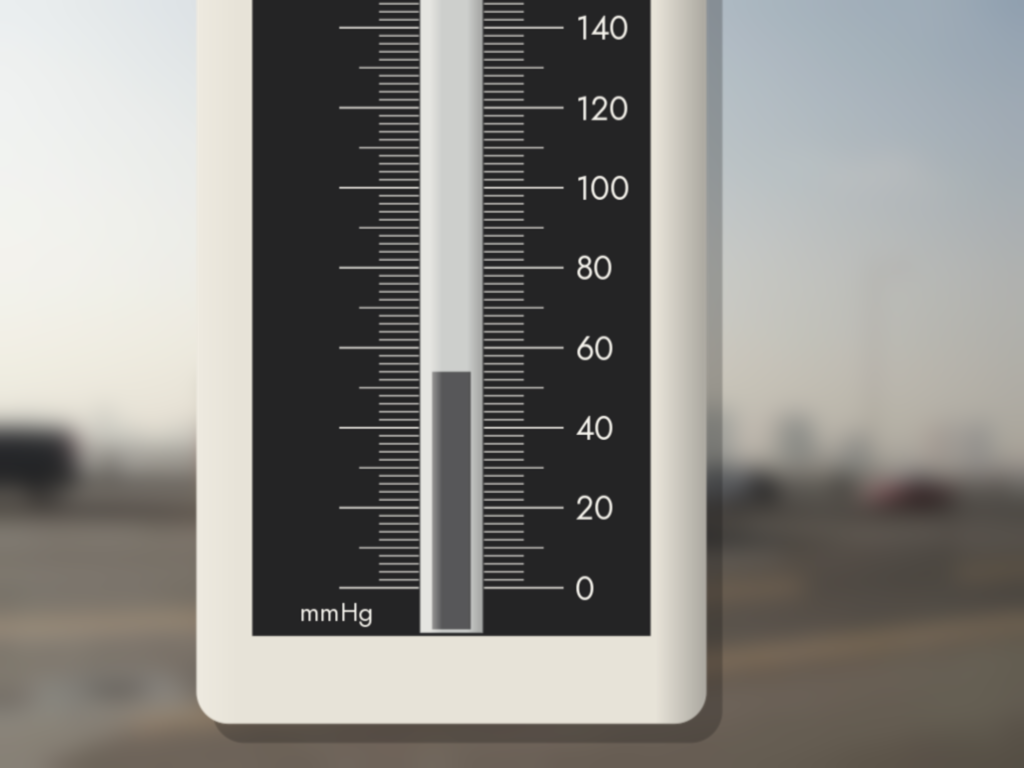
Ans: **54** mmHg
